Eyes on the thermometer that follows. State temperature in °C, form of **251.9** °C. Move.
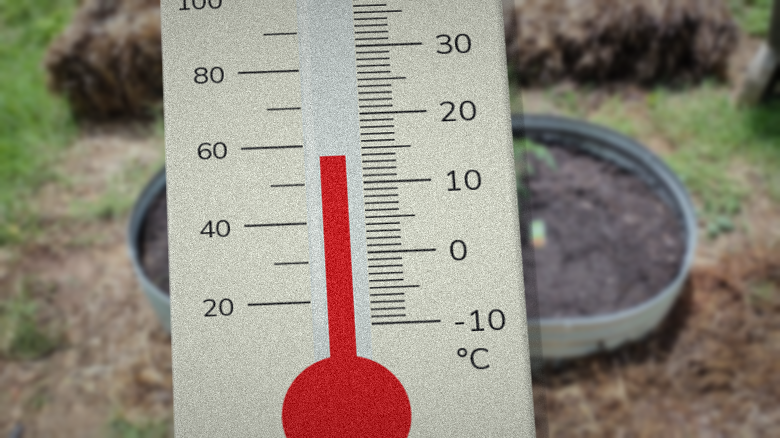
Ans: **14** °C
